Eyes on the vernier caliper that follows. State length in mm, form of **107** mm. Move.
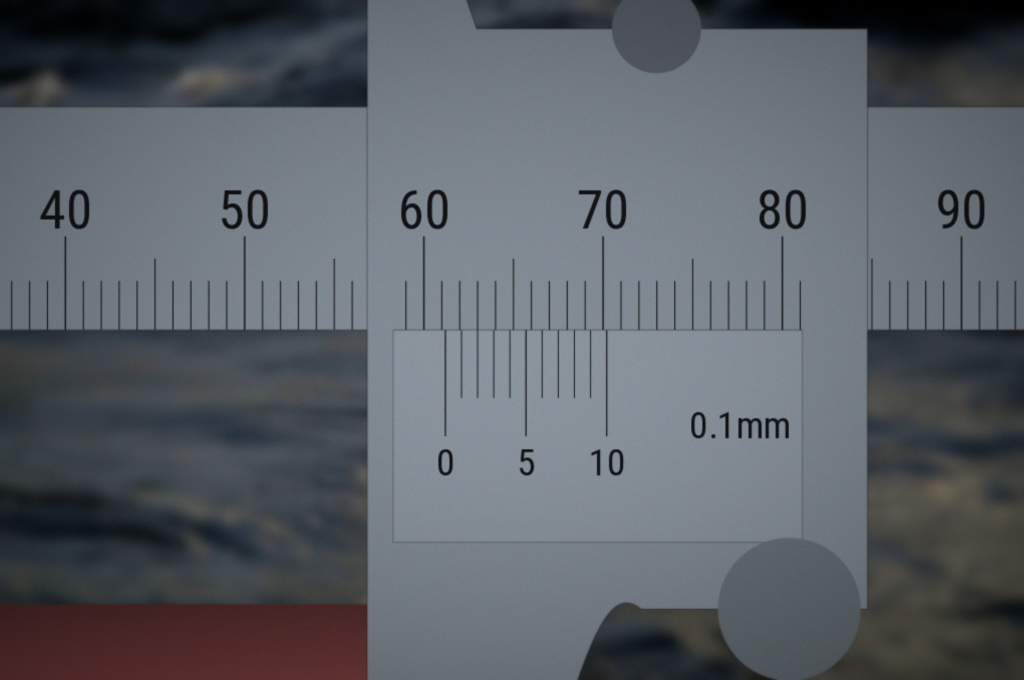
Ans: **61.2** mm
